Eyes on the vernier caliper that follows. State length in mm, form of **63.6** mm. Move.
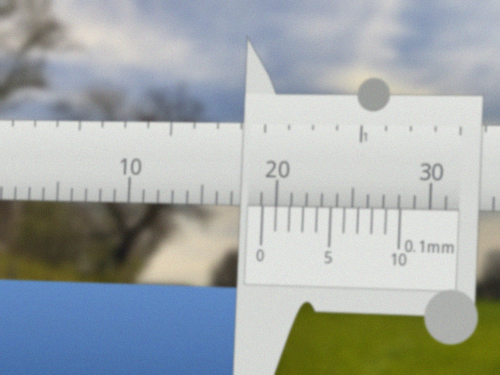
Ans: **19.1** mm
